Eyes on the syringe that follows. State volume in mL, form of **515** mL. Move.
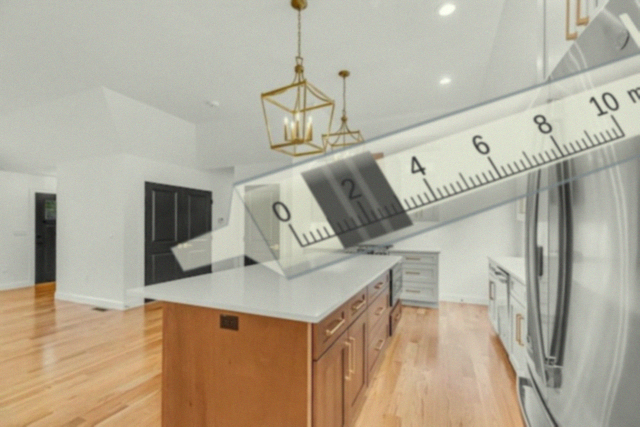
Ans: **1** mL
